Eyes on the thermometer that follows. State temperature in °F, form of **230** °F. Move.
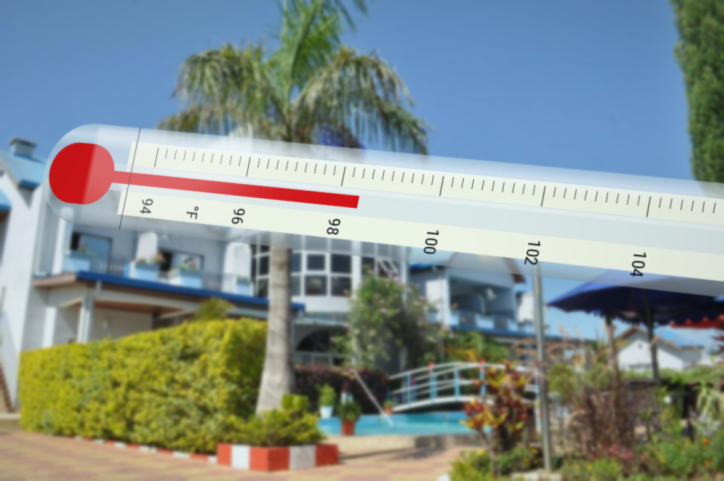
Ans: **98.4** °F
